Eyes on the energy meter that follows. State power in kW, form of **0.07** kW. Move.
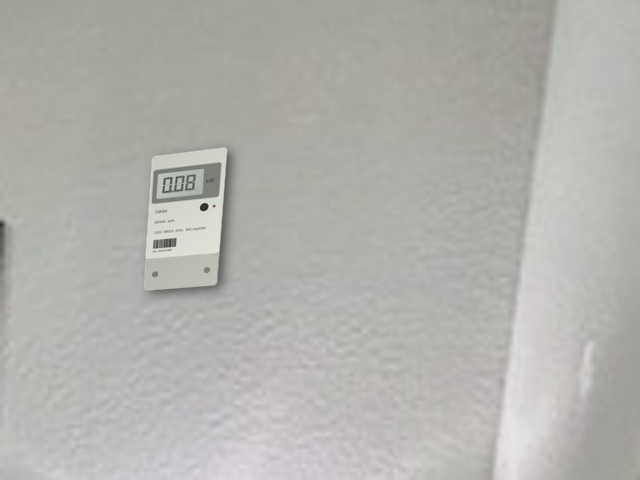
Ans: **0.08** kW
